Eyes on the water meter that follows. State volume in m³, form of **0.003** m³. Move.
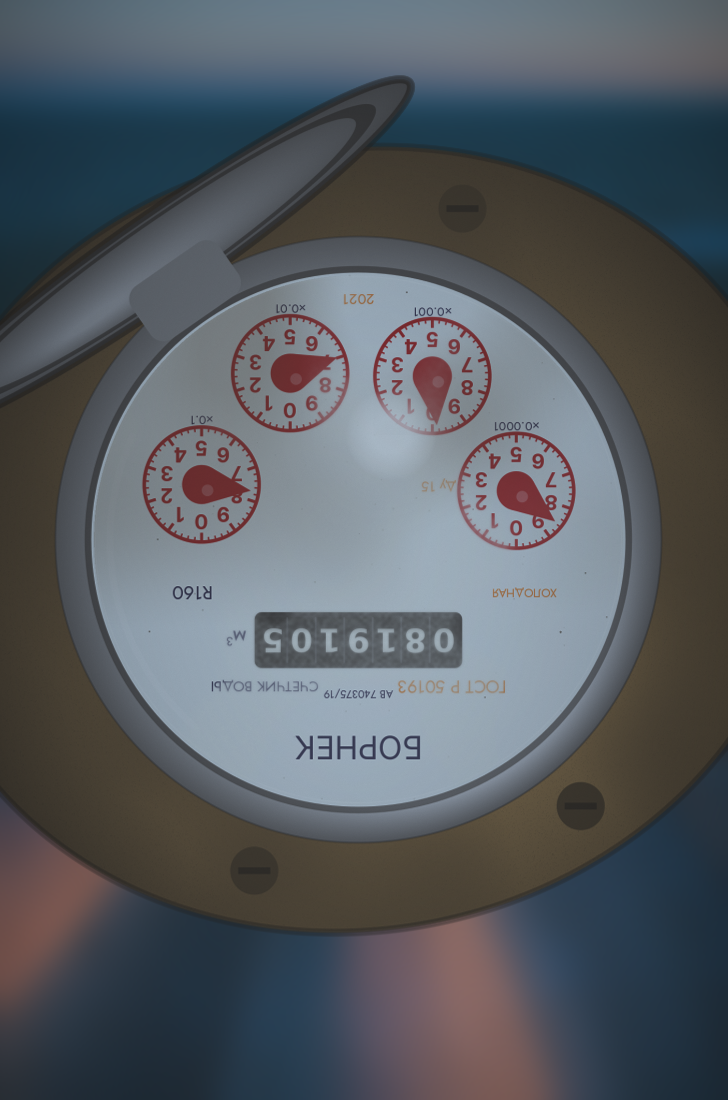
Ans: **819105.7698** m³
